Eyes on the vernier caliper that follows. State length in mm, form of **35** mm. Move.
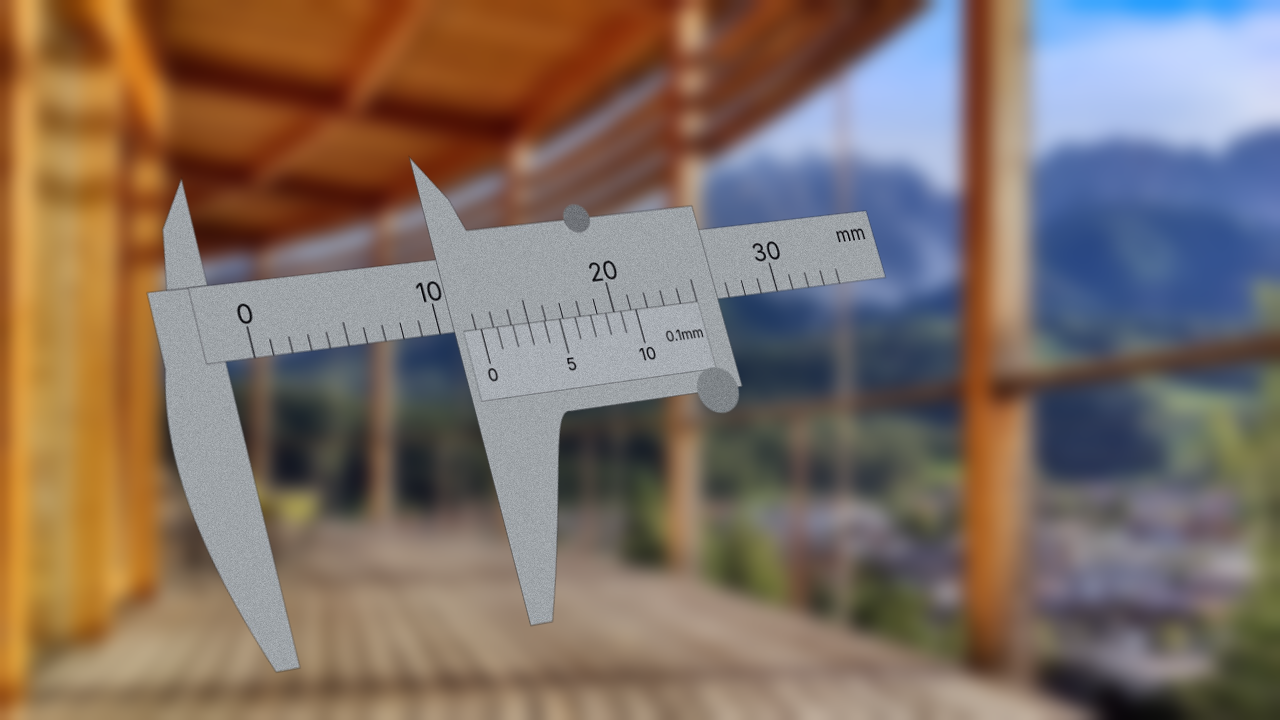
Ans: **12.3** mm
